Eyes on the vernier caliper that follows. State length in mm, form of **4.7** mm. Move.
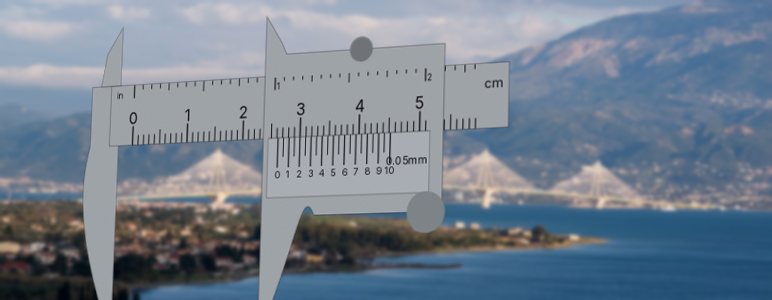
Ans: **26.2** mm
